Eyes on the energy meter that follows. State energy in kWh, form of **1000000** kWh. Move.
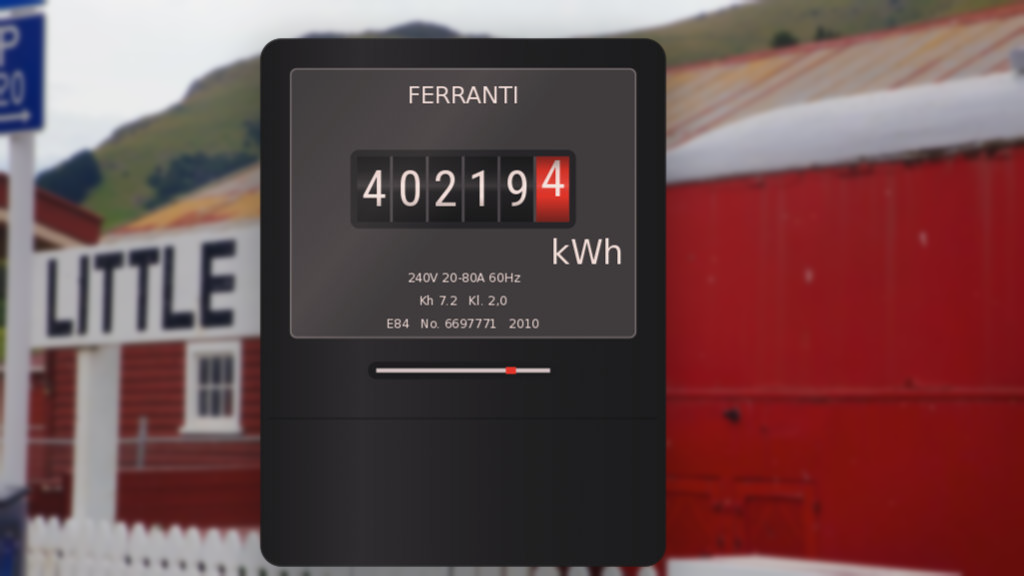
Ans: **40219.4** kWh
